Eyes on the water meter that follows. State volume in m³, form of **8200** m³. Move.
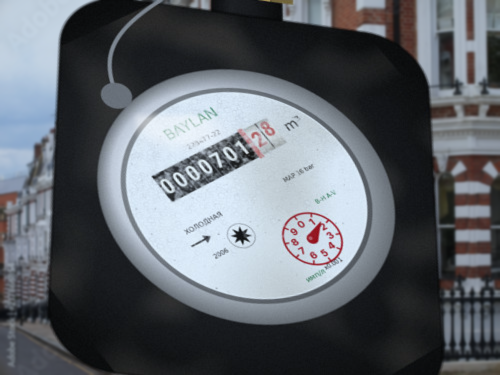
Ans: **701.281** m³
